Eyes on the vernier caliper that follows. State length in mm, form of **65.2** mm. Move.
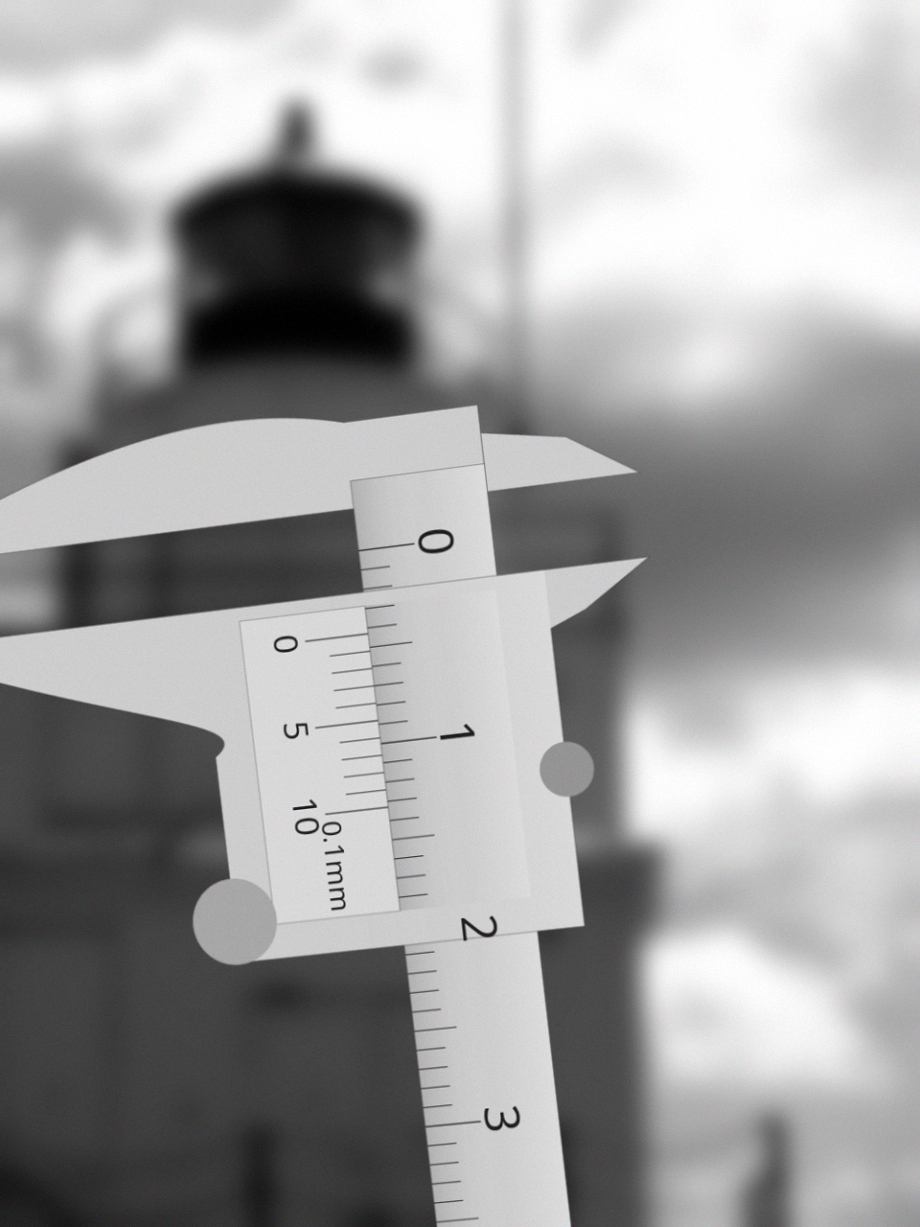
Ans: **4.3** mm
